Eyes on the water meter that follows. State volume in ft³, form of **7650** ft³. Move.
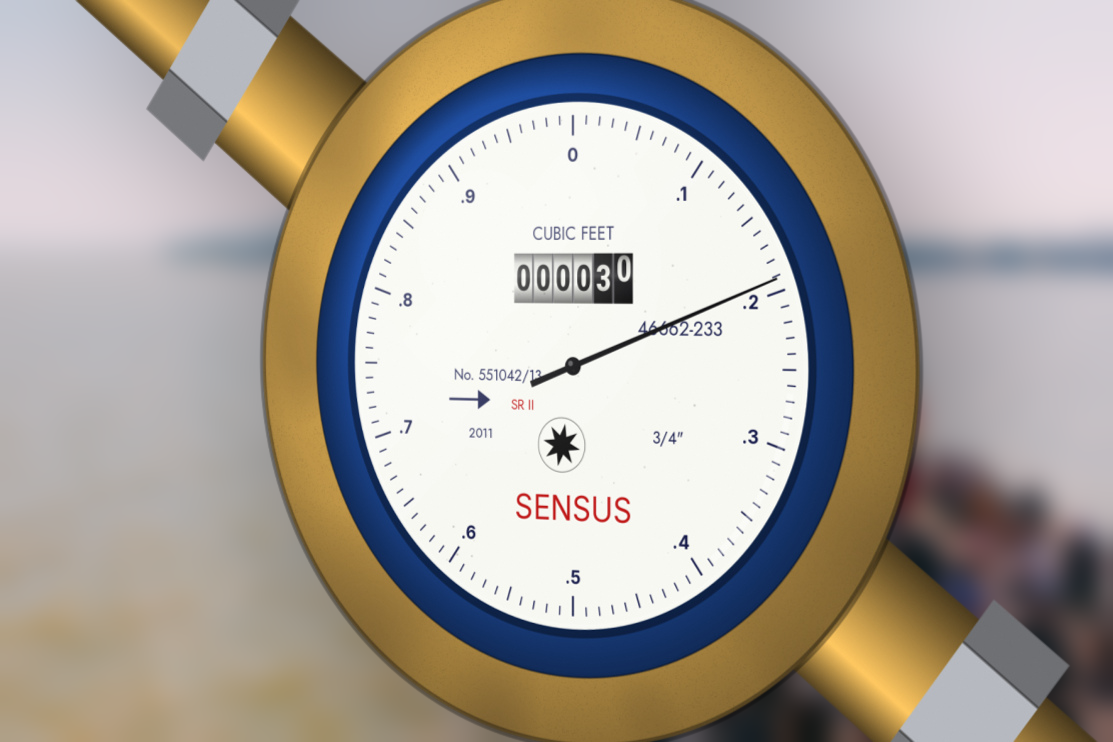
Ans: **30.19** ft³
